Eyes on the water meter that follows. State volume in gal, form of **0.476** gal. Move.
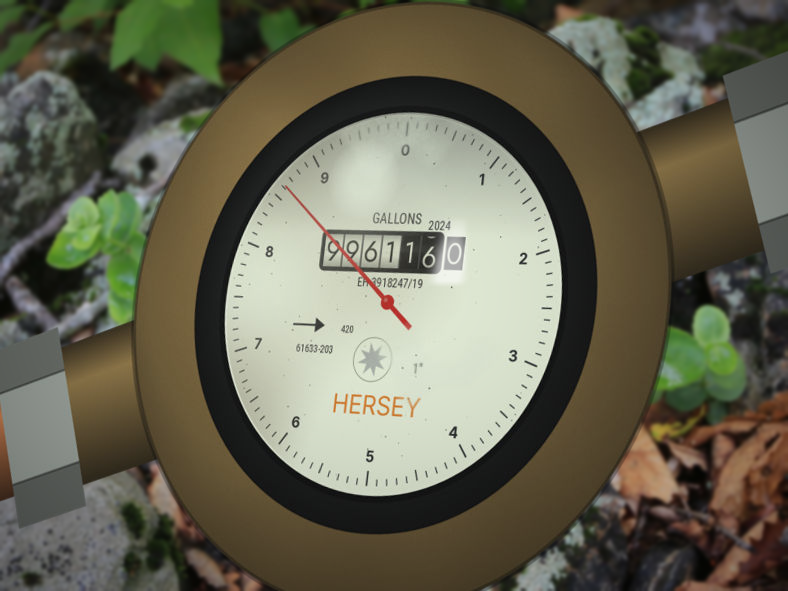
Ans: **9961158.6** gal
